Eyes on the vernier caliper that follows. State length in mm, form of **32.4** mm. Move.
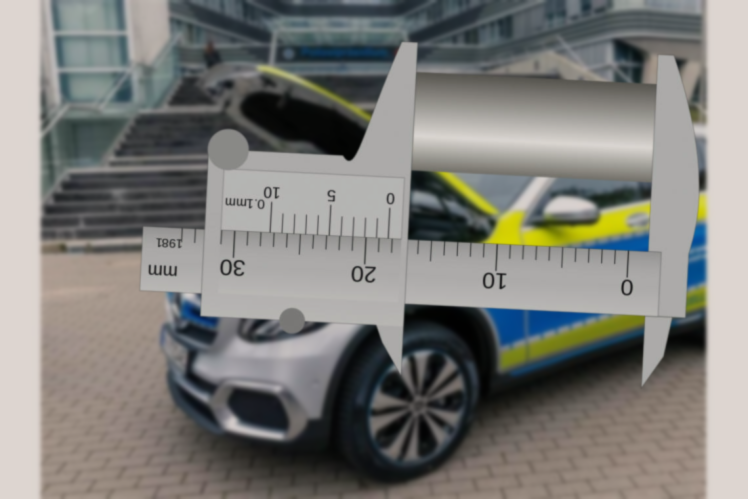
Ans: **18.3** mm
